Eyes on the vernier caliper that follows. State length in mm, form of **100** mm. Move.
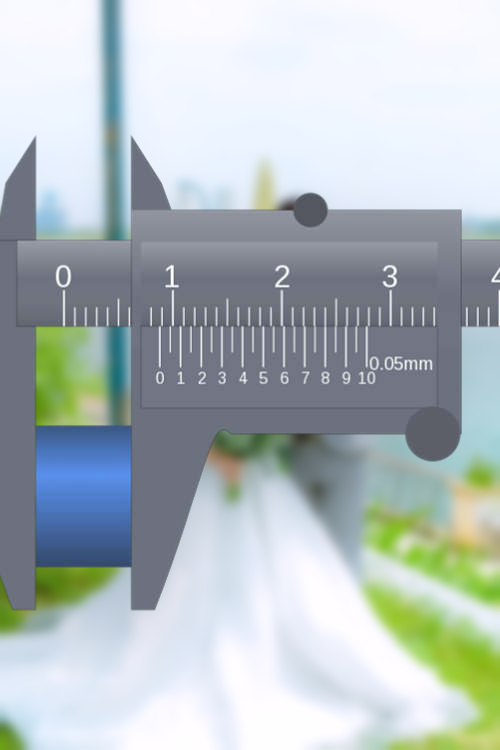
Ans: **8.8** mm
